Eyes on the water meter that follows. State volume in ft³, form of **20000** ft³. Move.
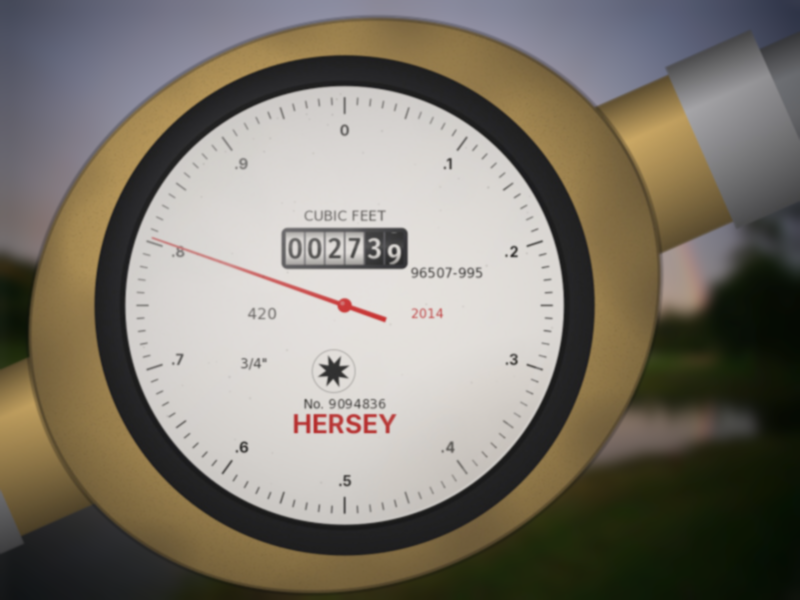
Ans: **2738.80** ft³
